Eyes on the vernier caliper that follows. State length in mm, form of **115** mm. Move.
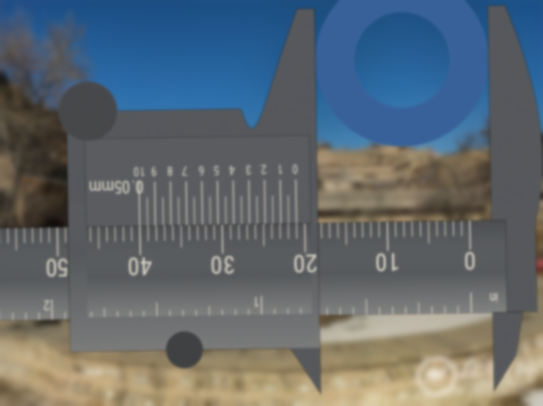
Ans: **21.0** mm
